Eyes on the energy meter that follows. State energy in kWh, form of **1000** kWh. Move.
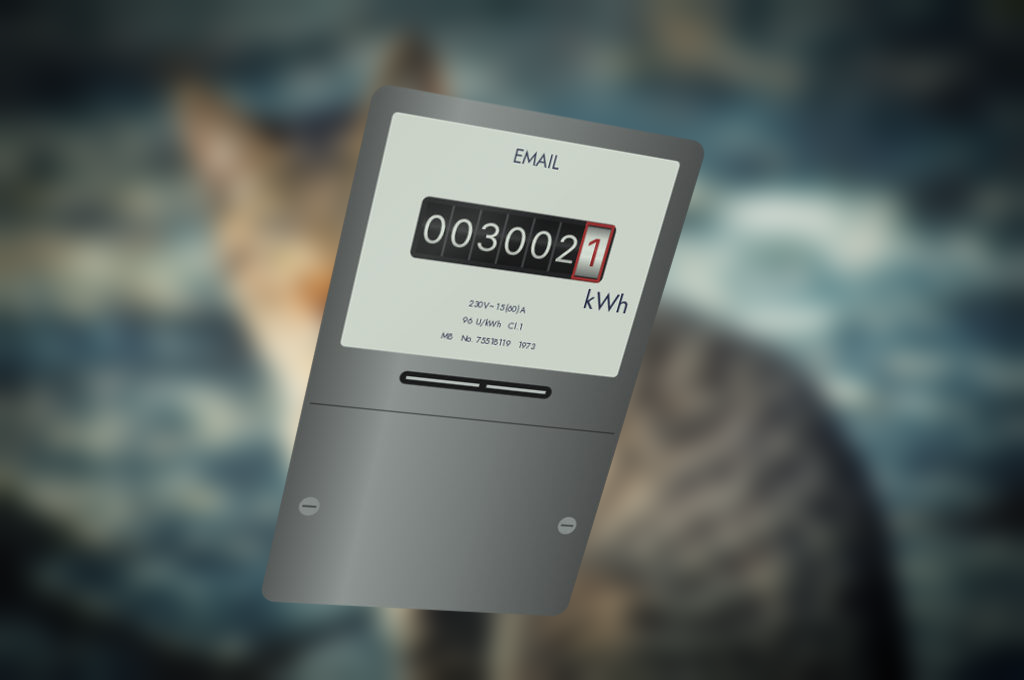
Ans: **3002.1** kWh
